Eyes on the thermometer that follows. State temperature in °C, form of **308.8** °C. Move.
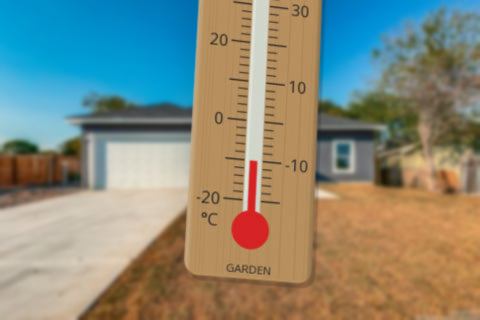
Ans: **-10** °C
